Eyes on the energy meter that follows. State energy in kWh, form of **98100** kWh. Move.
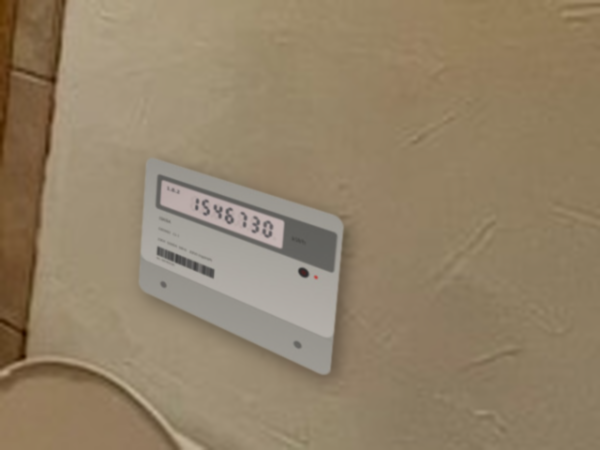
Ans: **1546730** kWh
